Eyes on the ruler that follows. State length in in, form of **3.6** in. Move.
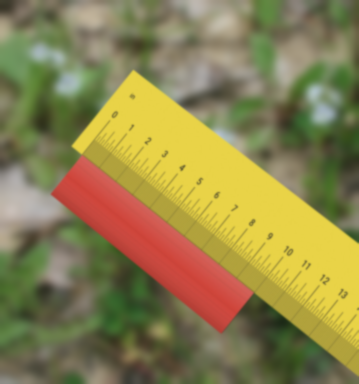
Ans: **10** in
